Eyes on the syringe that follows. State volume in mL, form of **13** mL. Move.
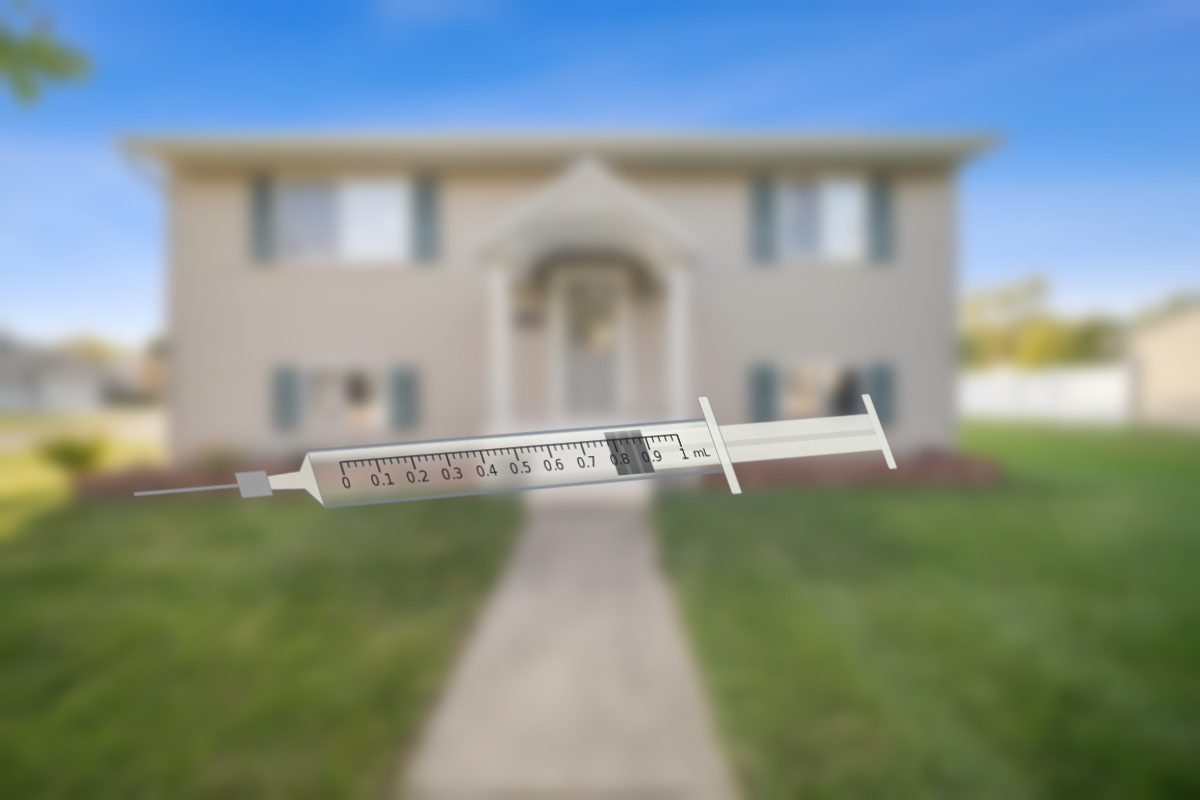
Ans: **0.78** mL
